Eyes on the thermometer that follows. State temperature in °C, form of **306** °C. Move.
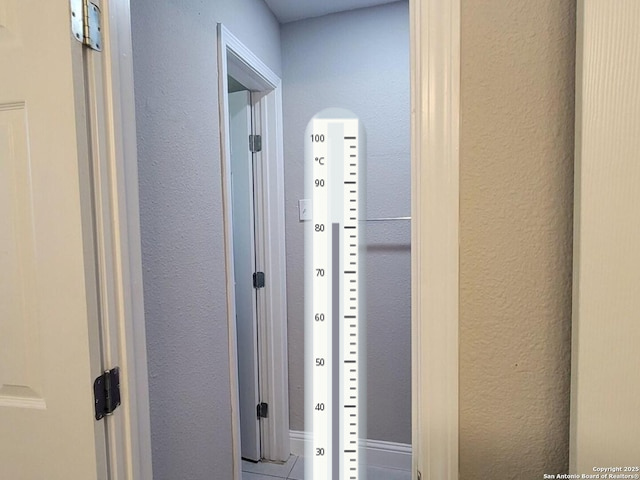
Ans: **81** °C
